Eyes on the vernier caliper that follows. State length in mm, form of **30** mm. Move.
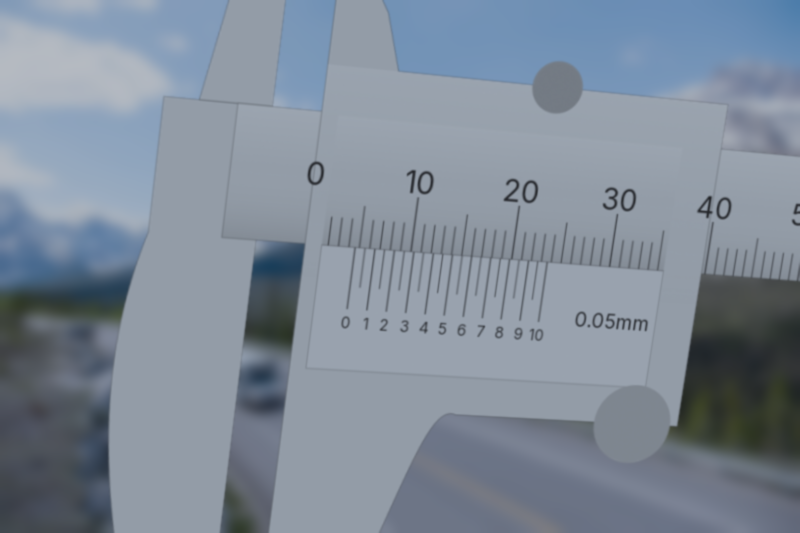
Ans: **4.6** mm
